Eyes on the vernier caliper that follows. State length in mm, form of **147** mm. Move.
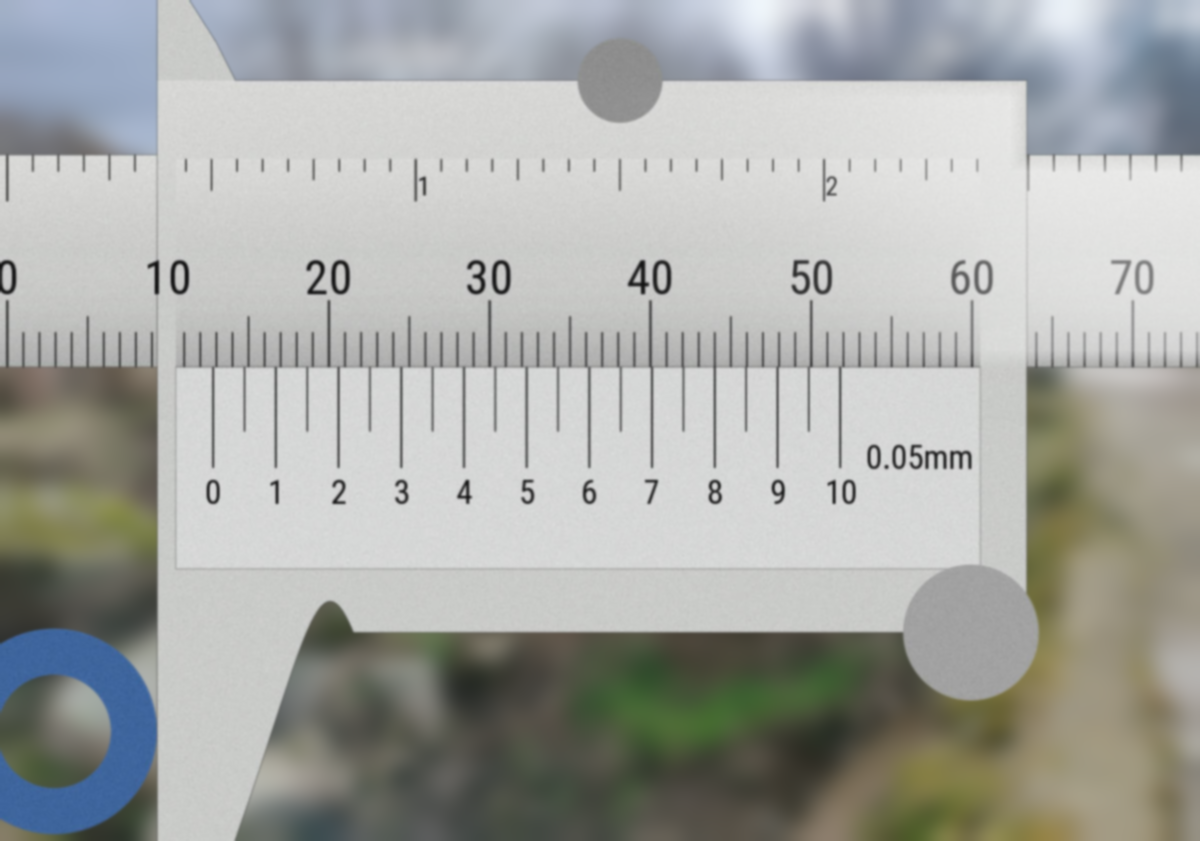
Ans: **12.8** mm
